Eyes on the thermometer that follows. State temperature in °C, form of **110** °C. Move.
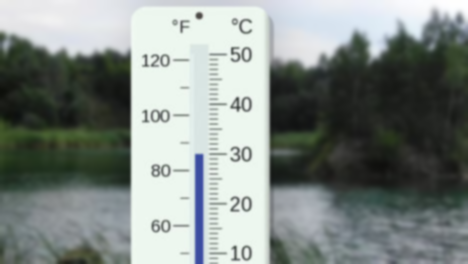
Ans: **30** °C
